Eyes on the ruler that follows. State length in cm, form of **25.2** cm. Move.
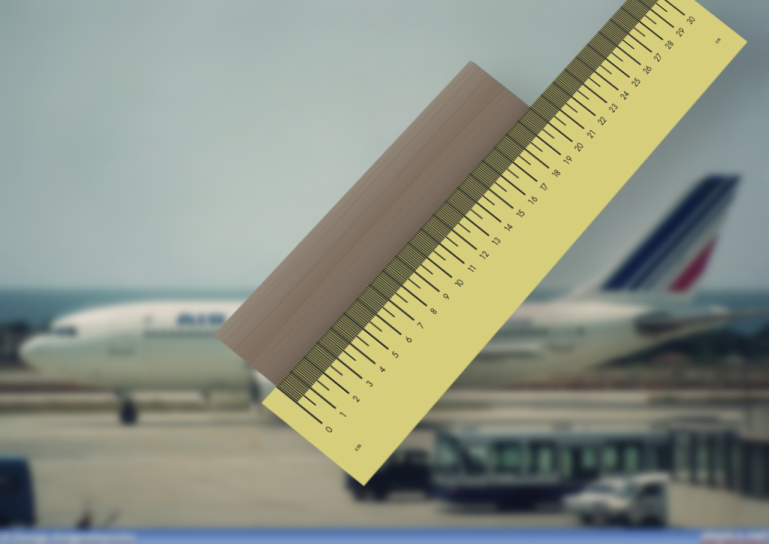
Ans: **20** cm
